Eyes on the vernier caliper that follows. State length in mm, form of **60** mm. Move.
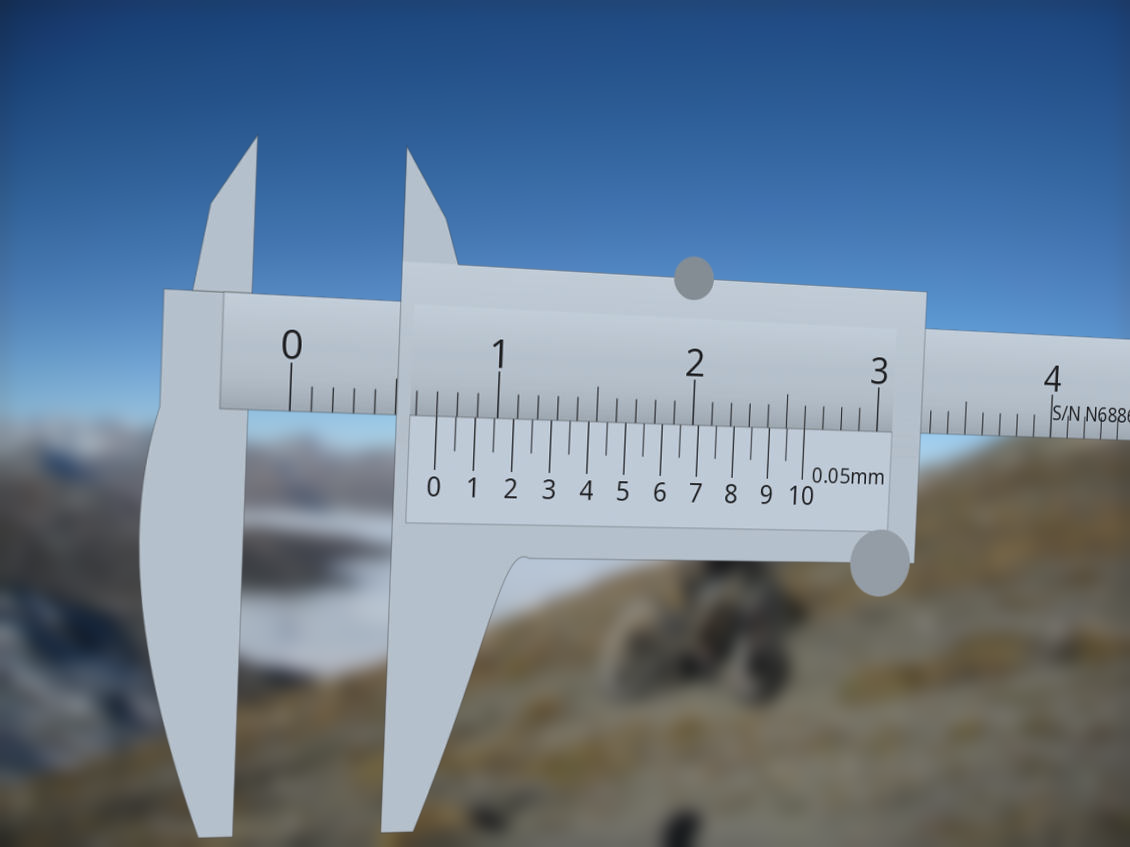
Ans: **7.0** mm
